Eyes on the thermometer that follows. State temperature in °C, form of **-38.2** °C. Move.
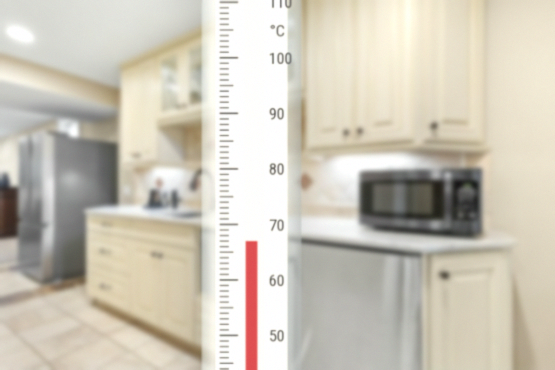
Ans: **67** °C
